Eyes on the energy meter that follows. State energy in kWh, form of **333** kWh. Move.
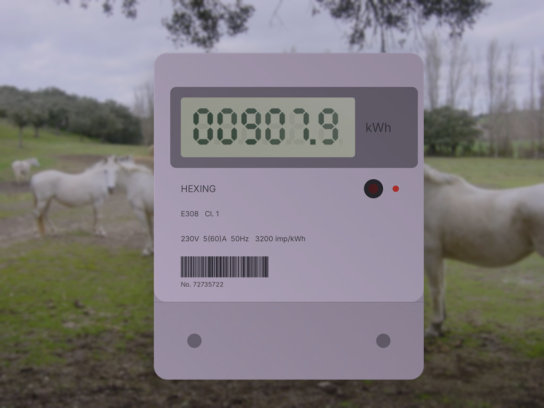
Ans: **907.9** kWh
